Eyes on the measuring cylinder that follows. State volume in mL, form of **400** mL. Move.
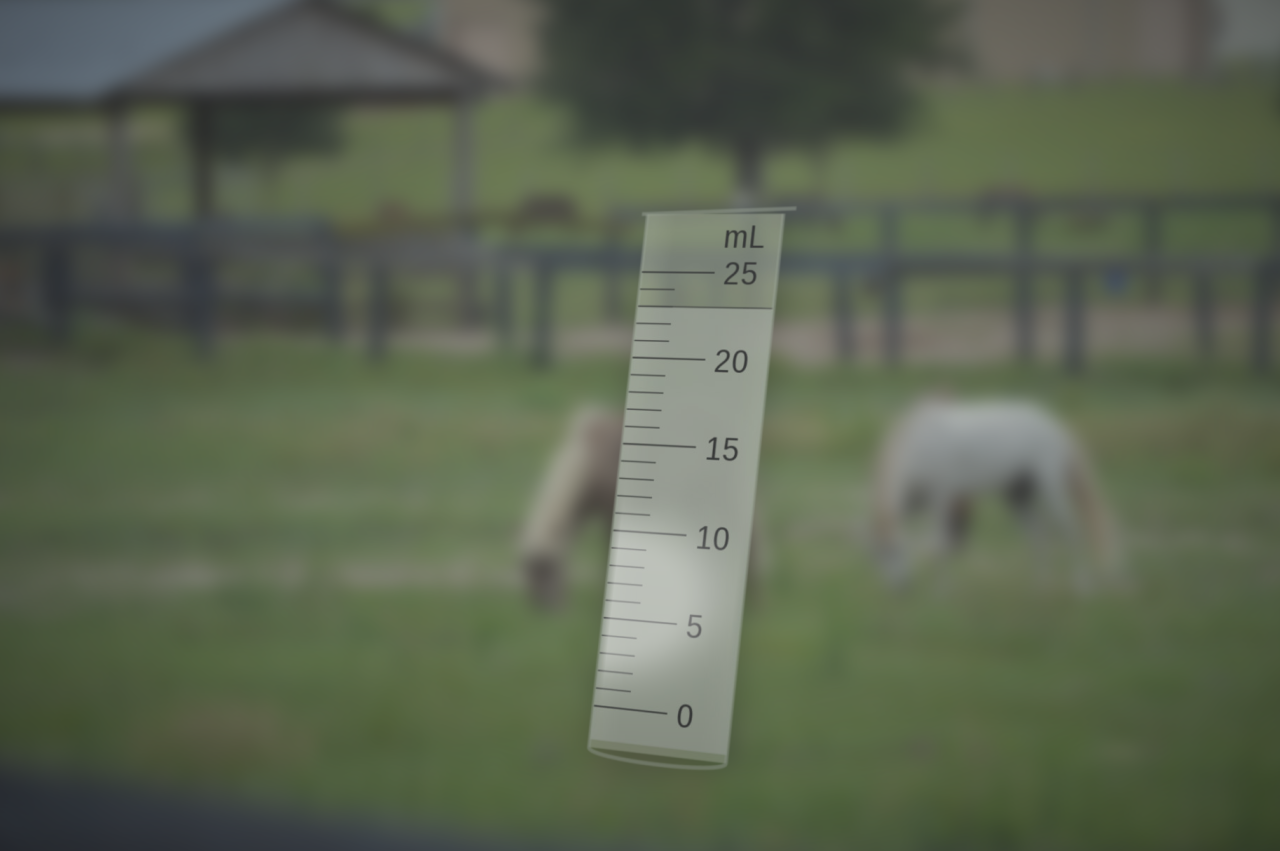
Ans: **23** mL
